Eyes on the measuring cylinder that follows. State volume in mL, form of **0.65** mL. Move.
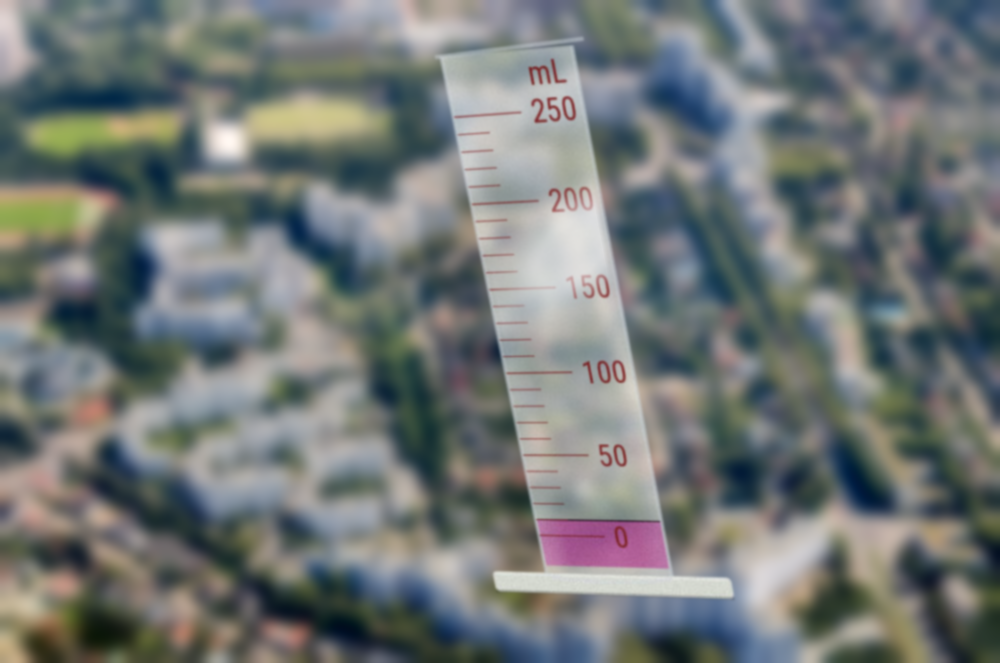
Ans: **10** mL
